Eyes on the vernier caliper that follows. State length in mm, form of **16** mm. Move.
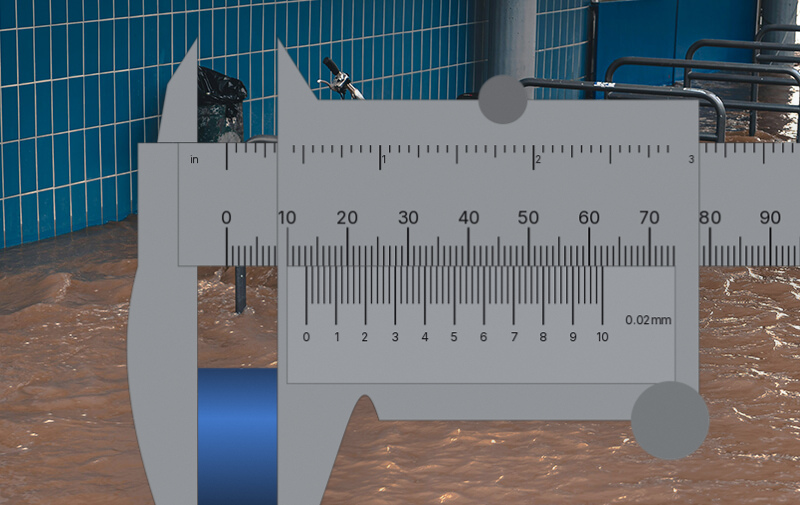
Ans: **13.2** mm
